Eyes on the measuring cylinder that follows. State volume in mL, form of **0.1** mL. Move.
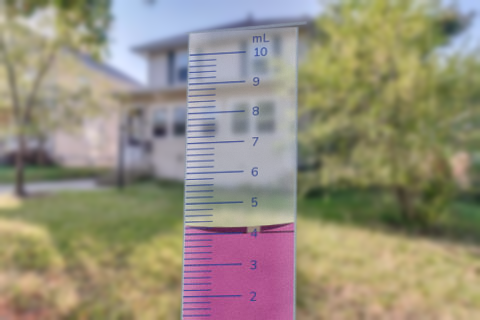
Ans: **4** mL
